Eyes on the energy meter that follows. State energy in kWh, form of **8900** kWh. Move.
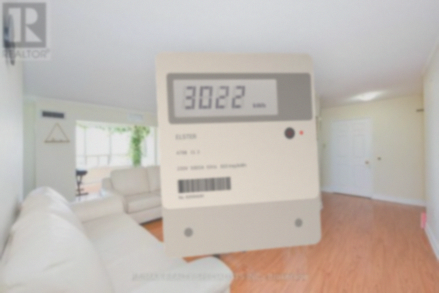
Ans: **3022** kWh
